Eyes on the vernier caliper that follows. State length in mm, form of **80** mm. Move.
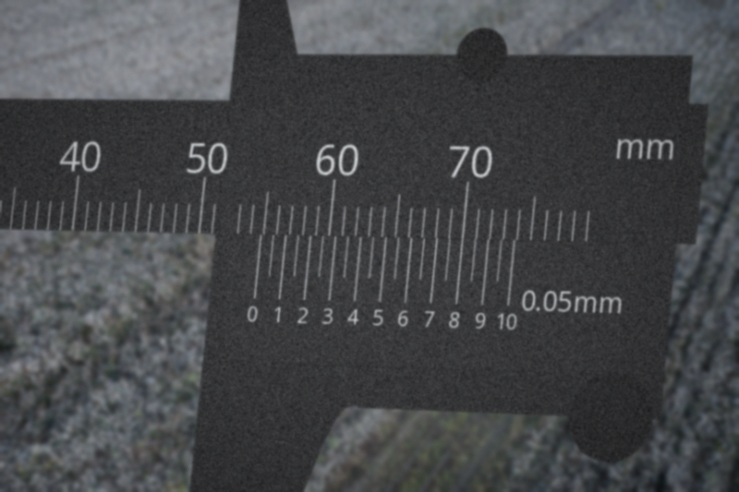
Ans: **54.8** mm
